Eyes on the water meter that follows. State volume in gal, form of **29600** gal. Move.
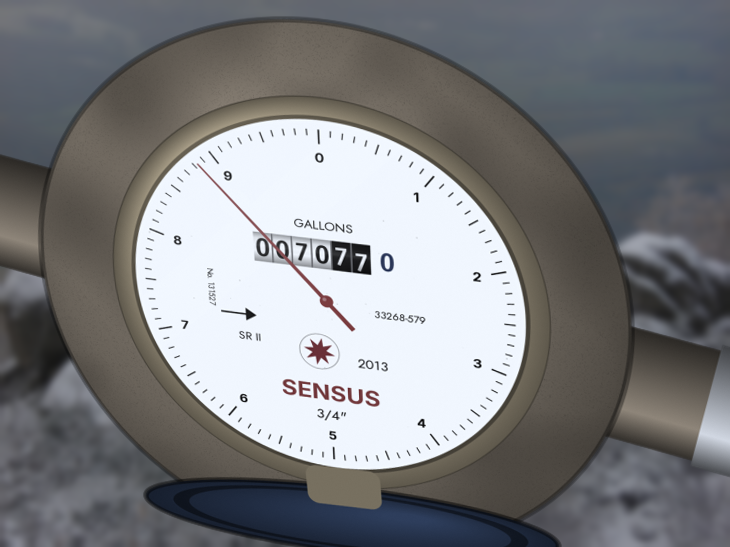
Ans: **70768.8** gal
